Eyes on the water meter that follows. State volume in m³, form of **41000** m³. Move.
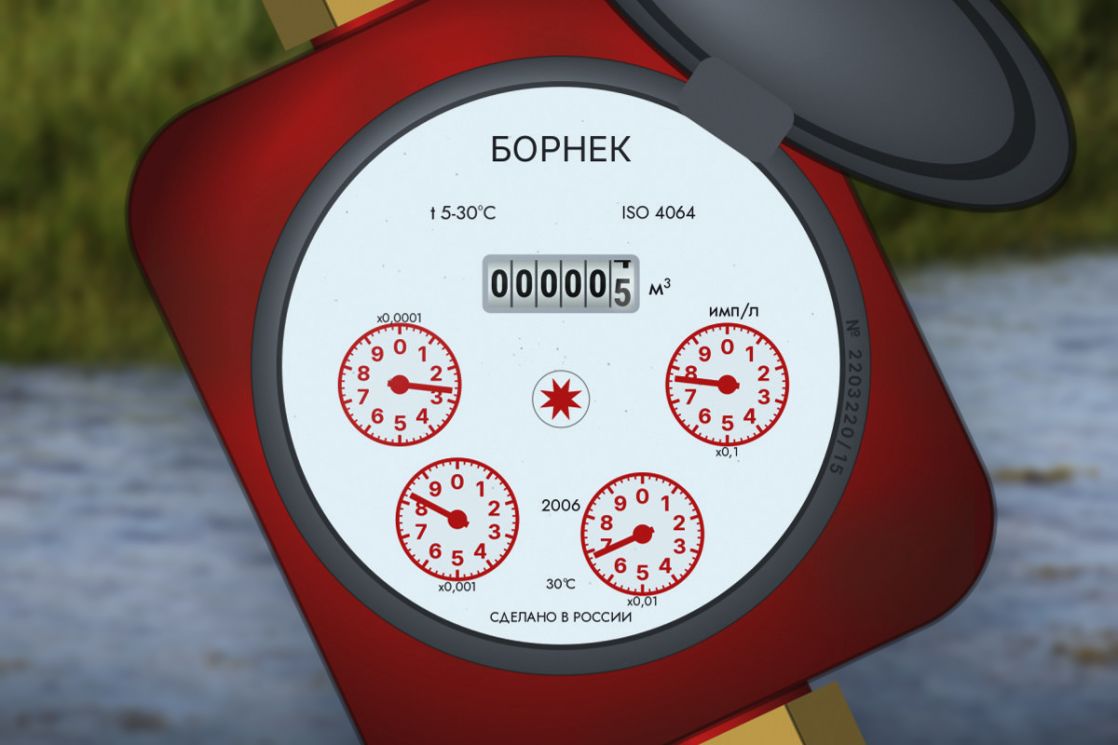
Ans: **4.7682** m³
